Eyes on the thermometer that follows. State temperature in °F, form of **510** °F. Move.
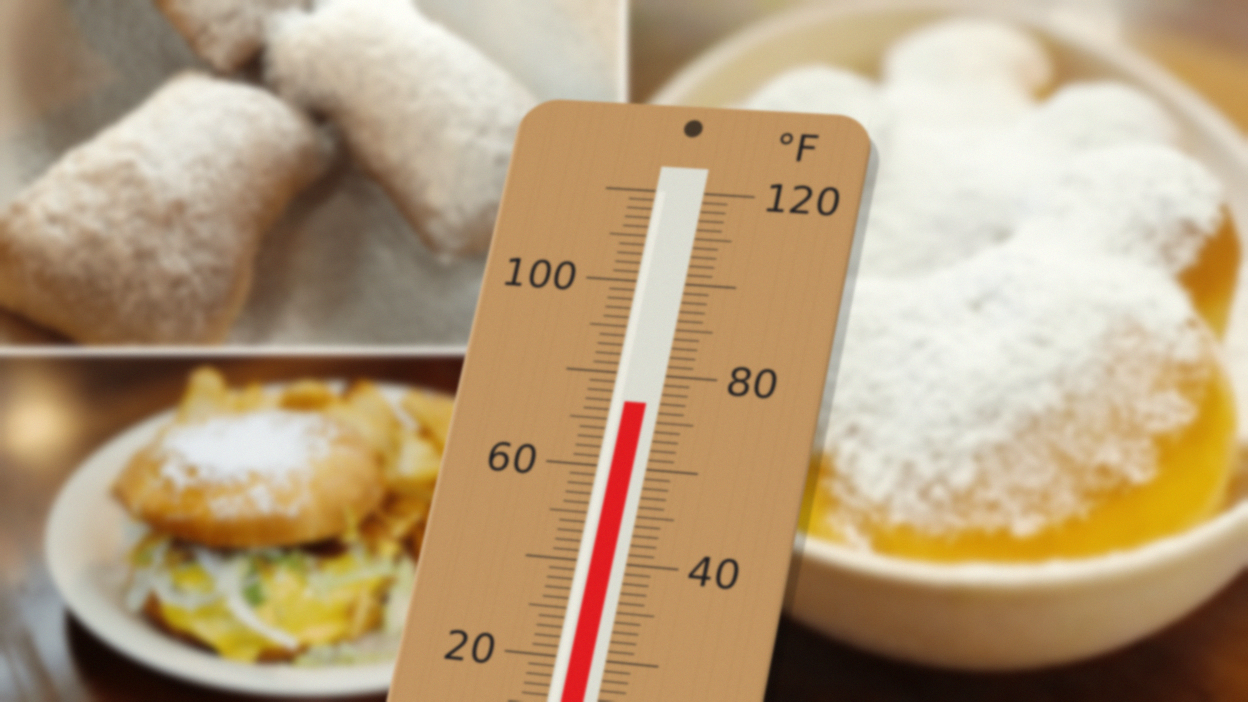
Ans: **74** °F
